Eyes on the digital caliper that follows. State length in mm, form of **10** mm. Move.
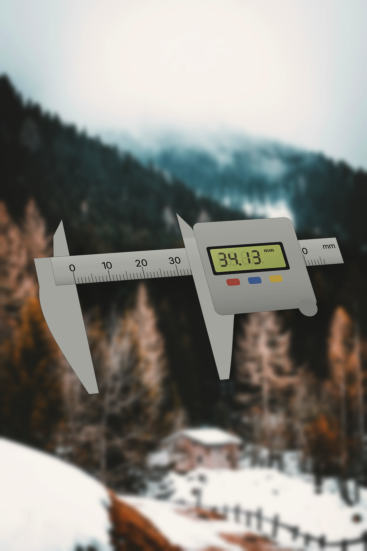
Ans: **34.13** mm
